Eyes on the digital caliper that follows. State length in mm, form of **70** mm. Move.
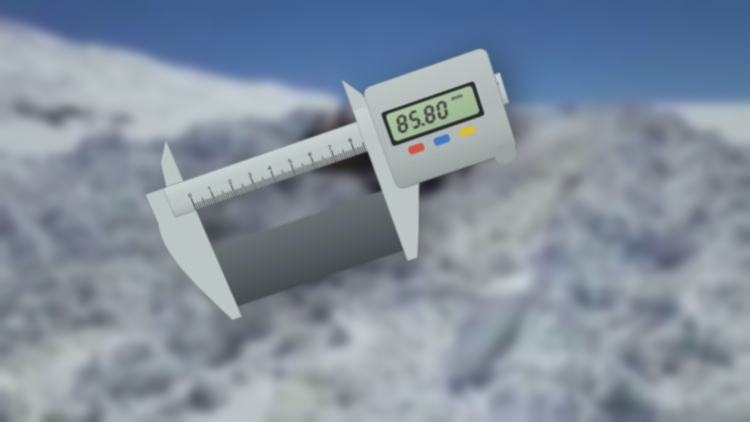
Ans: **85.80** mm
